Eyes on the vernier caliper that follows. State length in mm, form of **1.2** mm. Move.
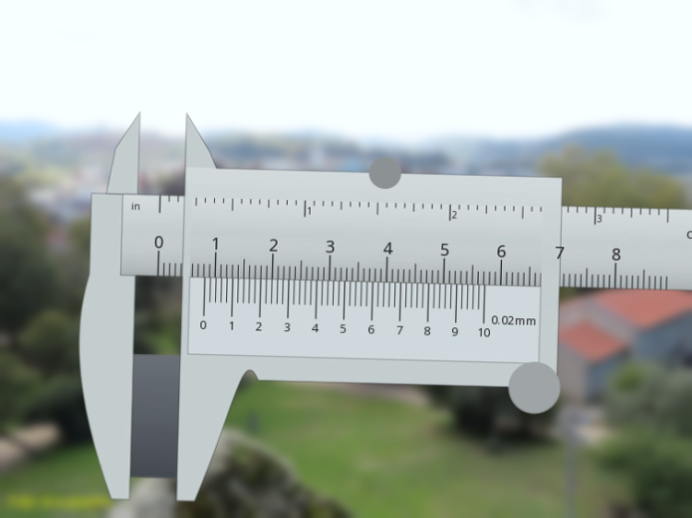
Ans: **8.2** mm
